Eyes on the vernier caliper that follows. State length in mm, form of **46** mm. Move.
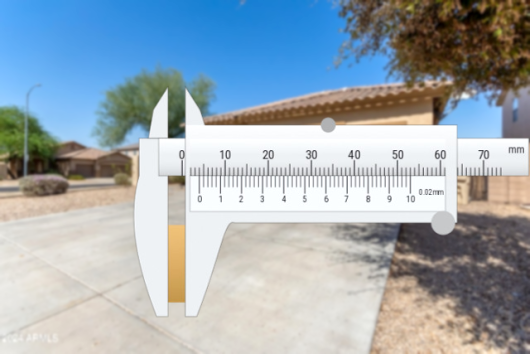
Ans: **4.0** mm
